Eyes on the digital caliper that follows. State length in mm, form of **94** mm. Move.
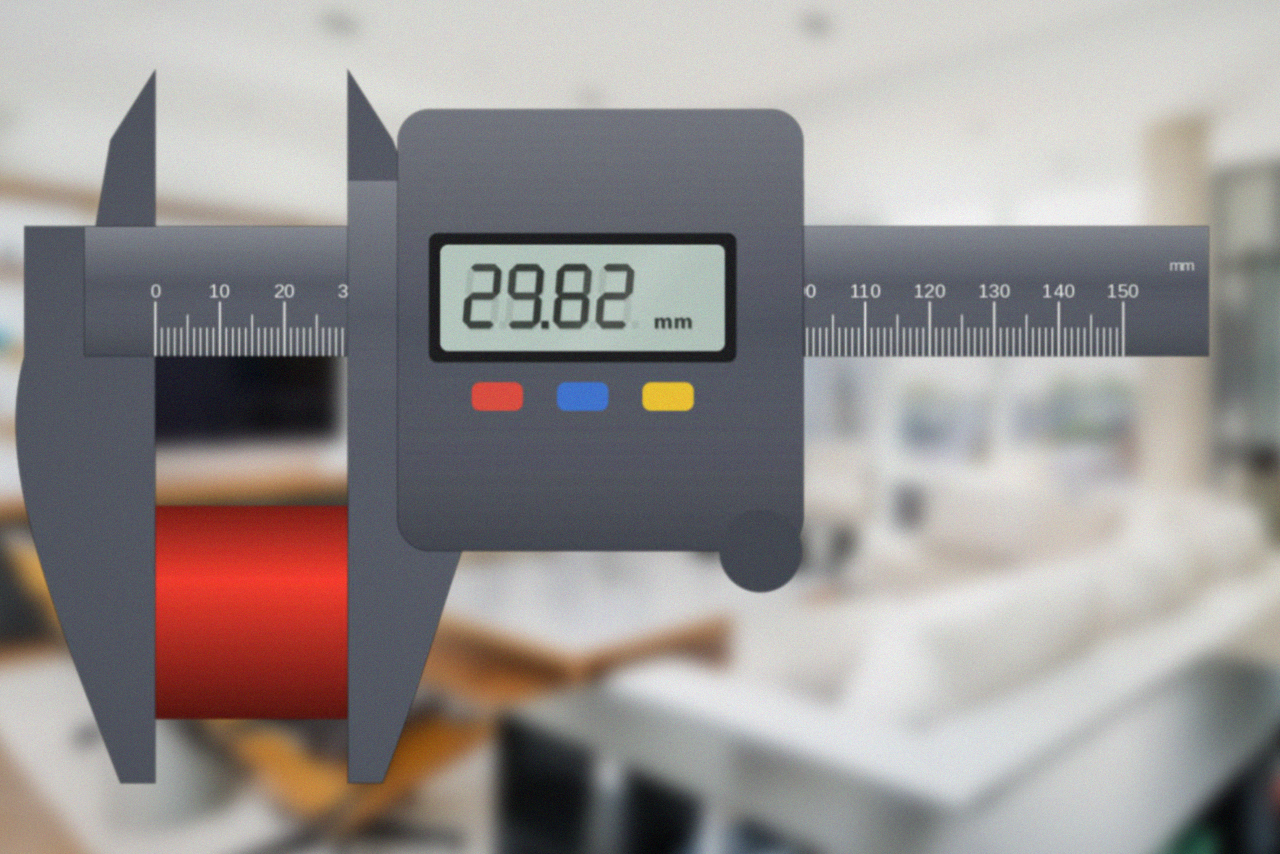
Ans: **29.82** mm
